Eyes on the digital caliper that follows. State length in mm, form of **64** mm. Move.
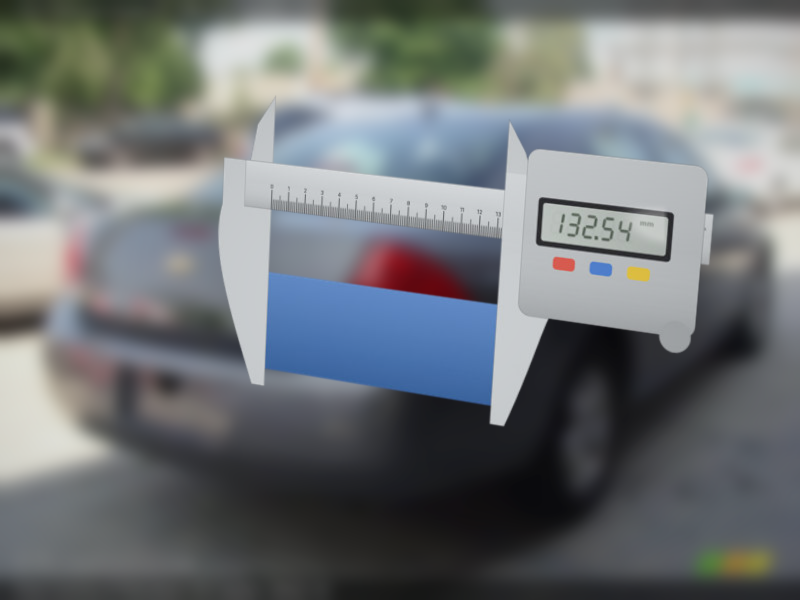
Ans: **132.54** mm
